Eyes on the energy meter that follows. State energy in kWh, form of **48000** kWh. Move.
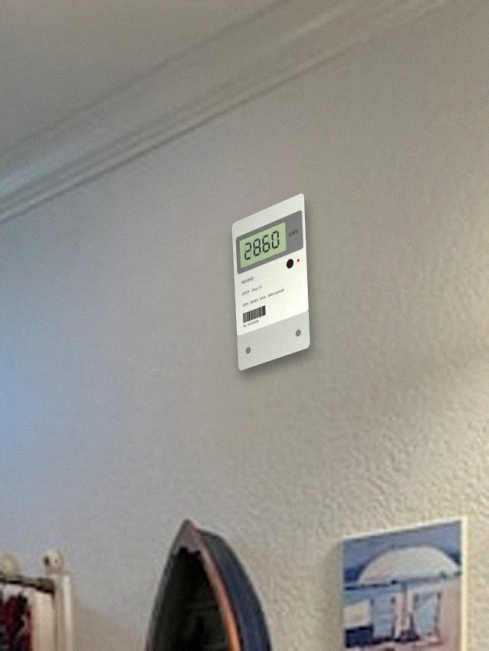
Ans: **2860** kWh
